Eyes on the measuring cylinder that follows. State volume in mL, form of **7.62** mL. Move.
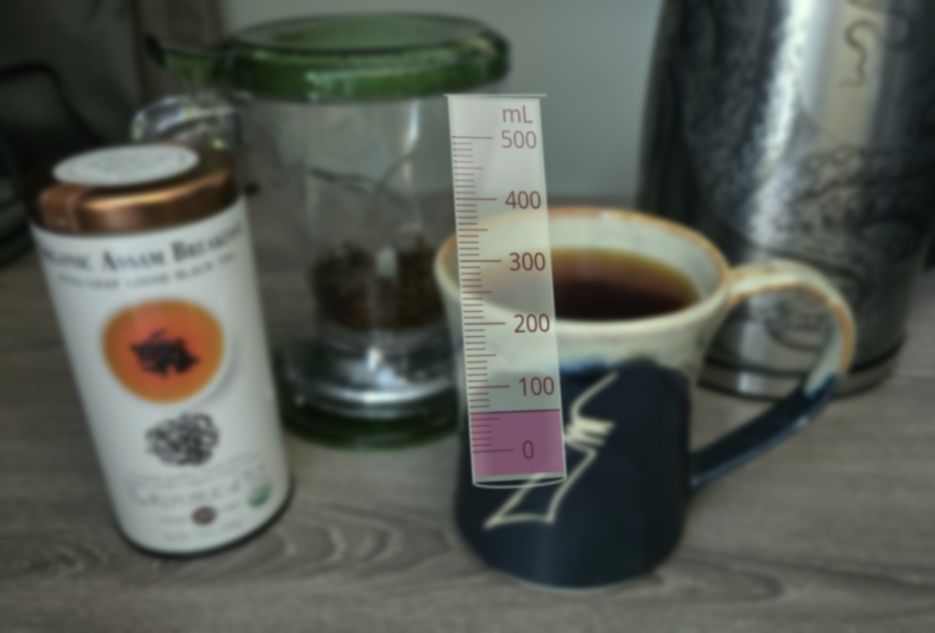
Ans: **60** mL
